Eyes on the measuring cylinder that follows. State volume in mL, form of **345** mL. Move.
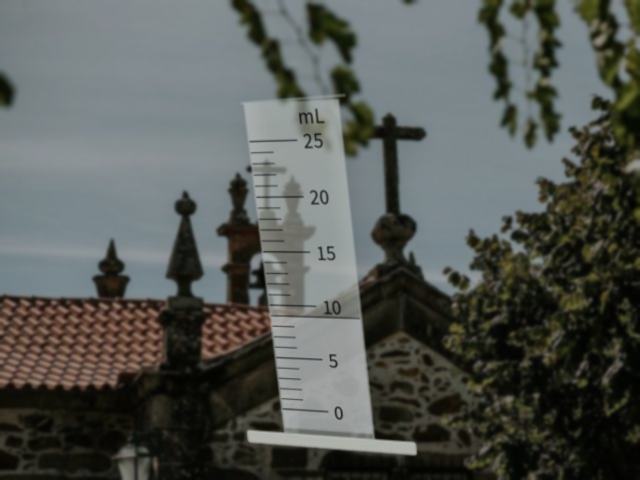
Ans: **9** mL
